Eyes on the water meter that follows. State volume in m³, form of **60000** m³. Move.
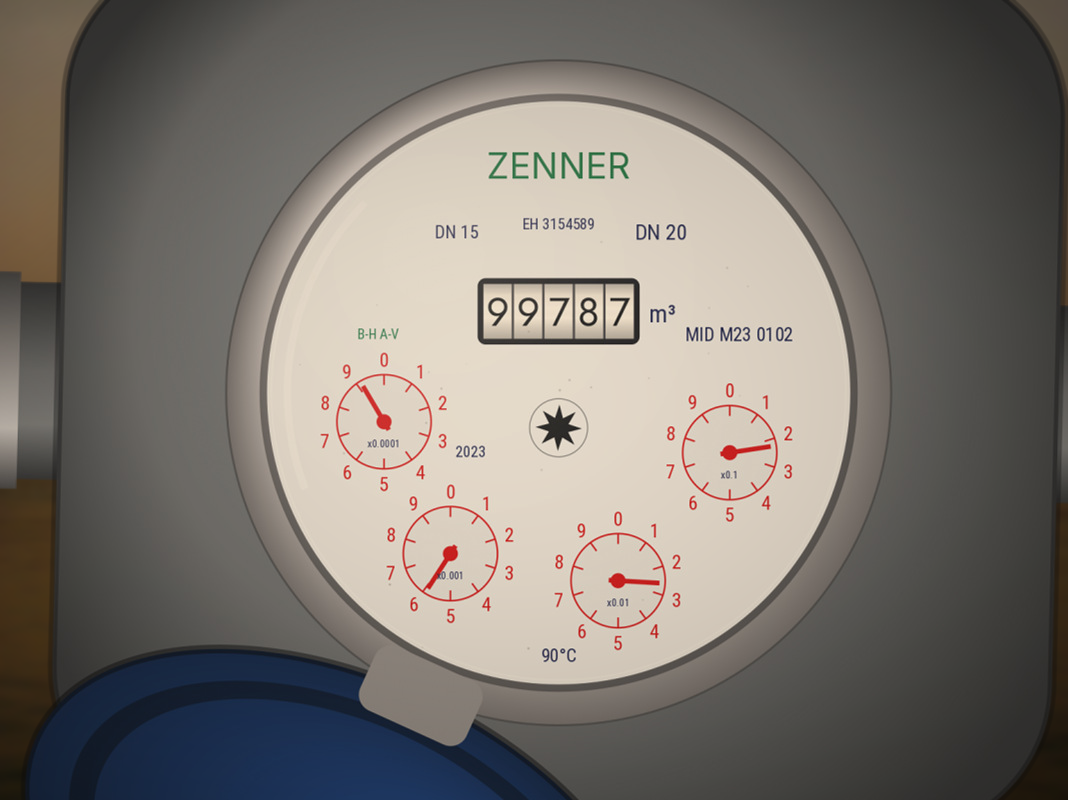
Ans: **99787.2259** m³
